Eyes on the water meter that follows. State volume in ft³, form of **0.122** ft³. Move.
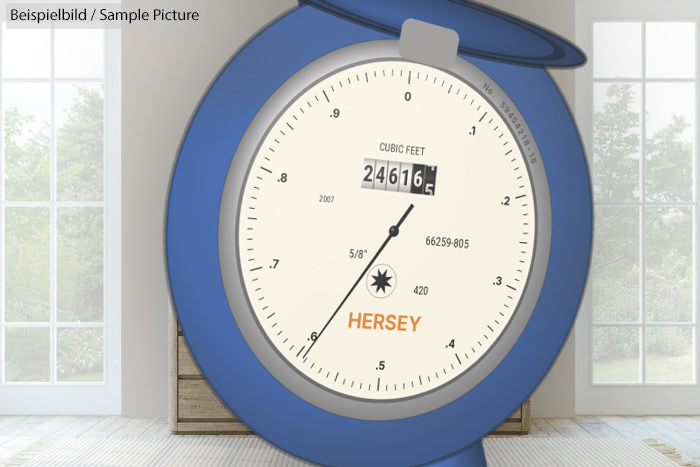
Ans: **246164.59** ft³
